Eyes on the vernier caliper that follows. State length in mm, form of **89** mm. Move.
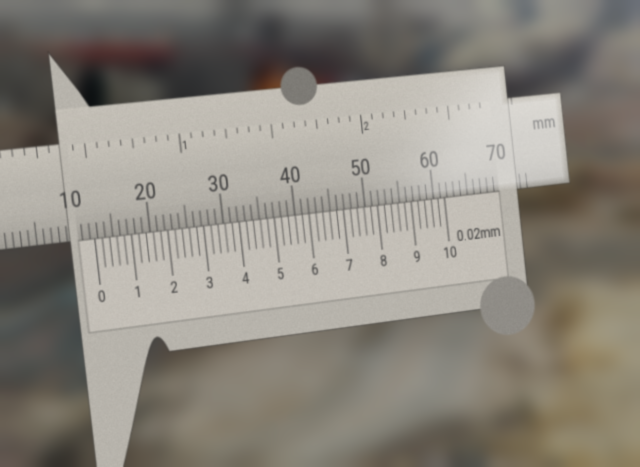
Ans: **12.6** mm
